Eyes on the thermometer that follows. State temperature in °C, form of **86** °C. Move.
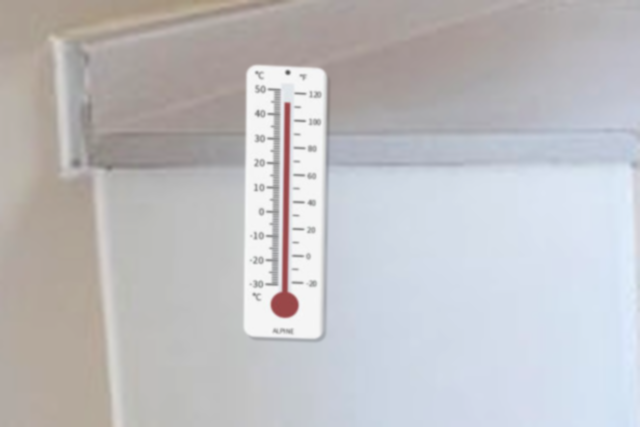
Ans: **45** °C
